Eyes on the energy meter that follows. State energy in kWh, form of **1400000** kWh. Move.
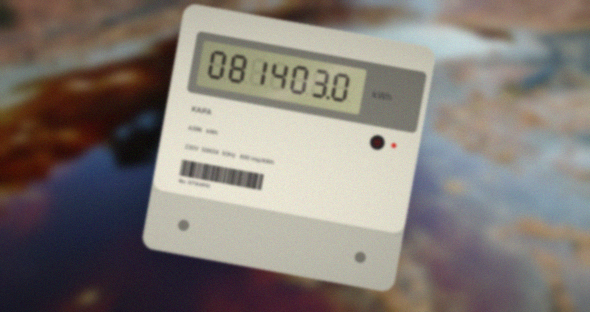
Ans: **81403.0** kWh
